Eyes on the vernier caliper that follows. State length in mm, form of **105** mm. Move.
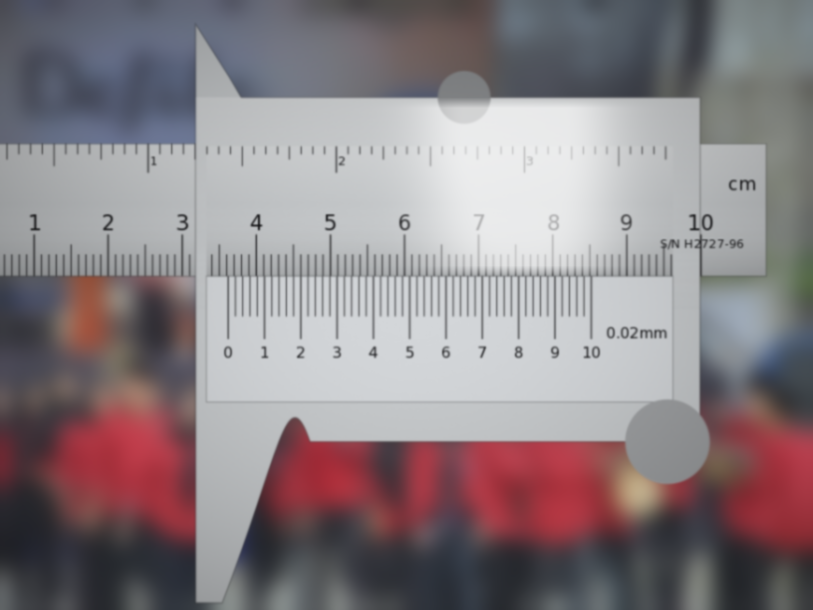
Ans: **36.2** mm
